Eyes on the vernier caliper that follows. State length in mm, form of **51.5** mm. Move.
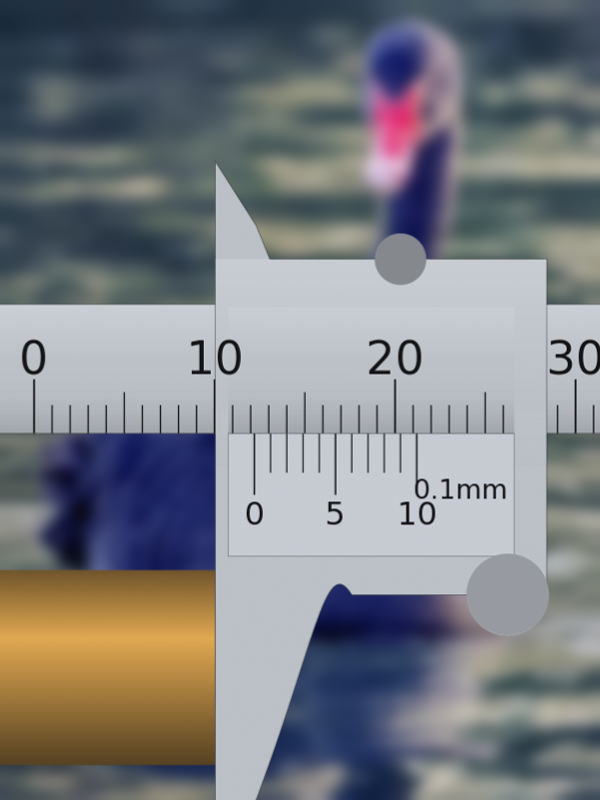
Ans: **12.2** mm
